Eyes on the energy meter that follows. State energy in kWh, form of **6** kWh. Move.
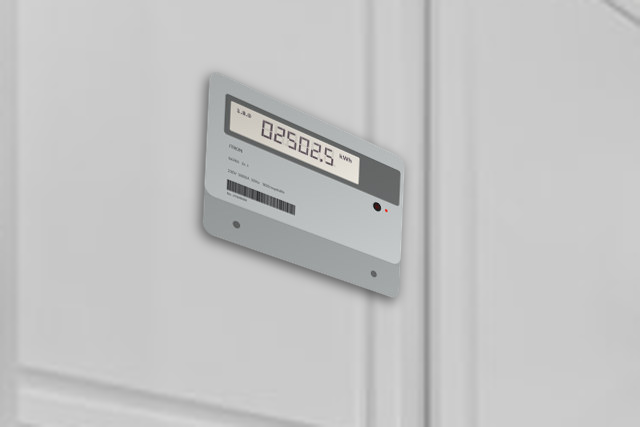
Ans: **2502.5** kWh
